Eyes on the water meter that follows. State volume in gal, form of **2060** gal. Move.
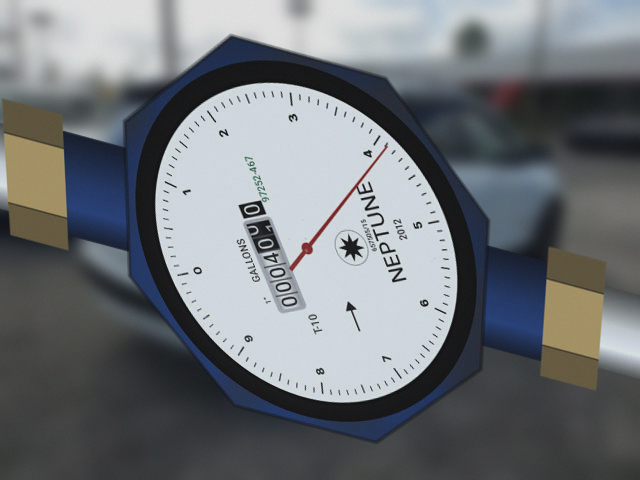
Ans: **4004.1** gal
